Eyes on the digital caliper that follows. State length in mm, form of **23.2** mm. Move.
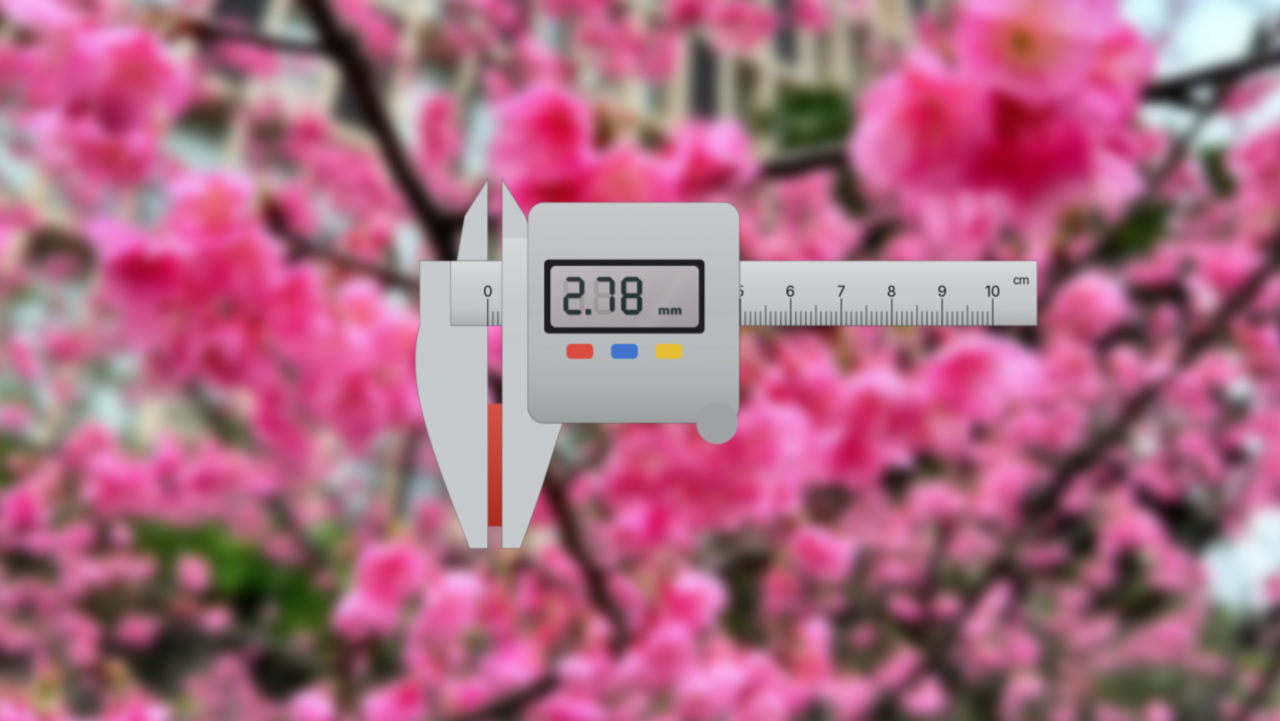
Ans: **2.78** mm
